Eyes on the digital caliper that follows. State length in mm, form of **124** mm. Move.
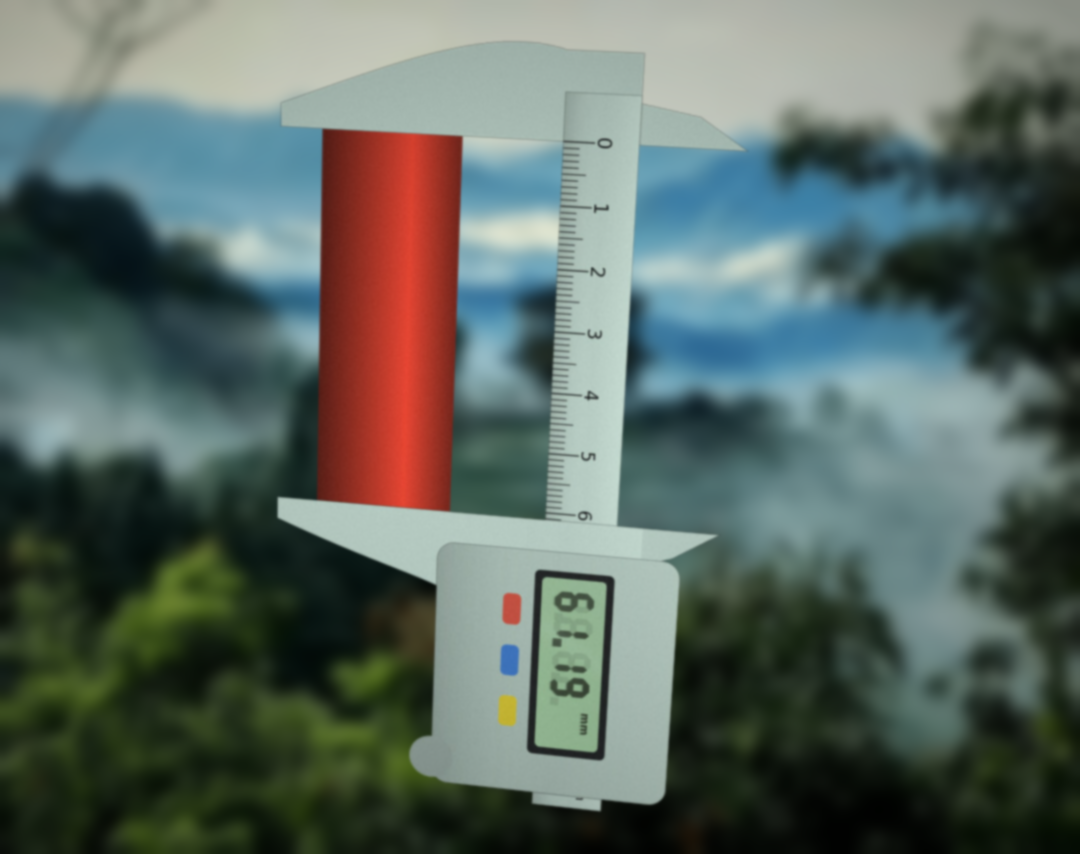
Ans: **61.19** mm
